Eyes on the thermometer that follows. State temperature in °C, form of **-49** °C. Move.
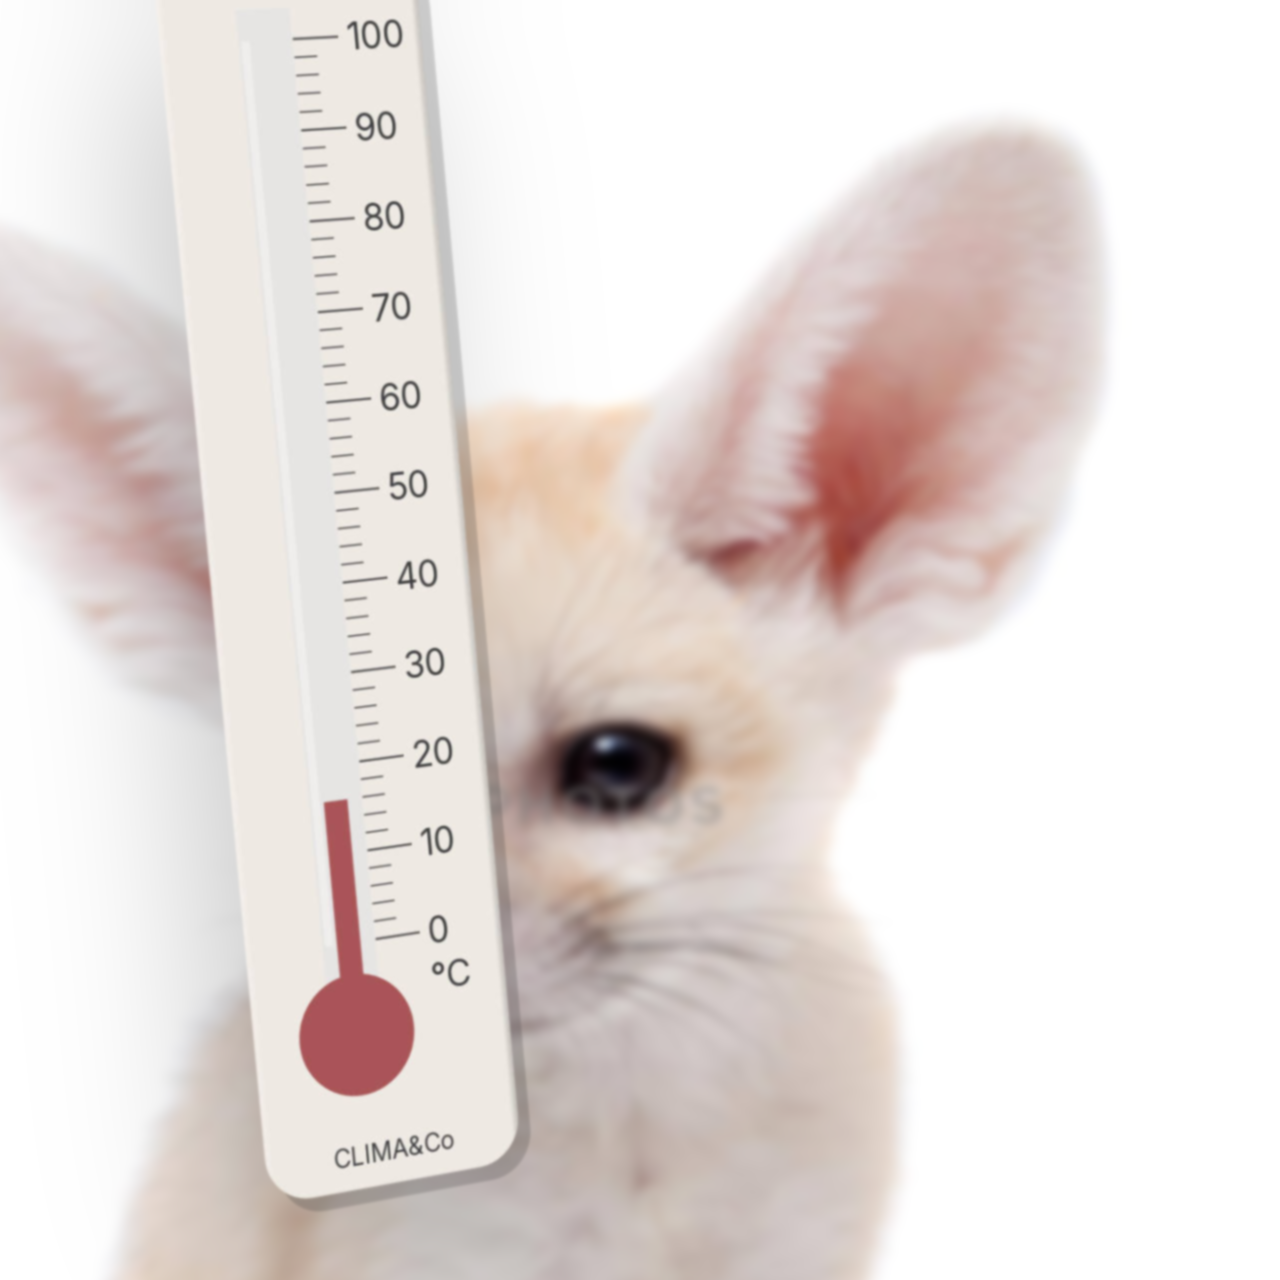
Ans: **16** °C
